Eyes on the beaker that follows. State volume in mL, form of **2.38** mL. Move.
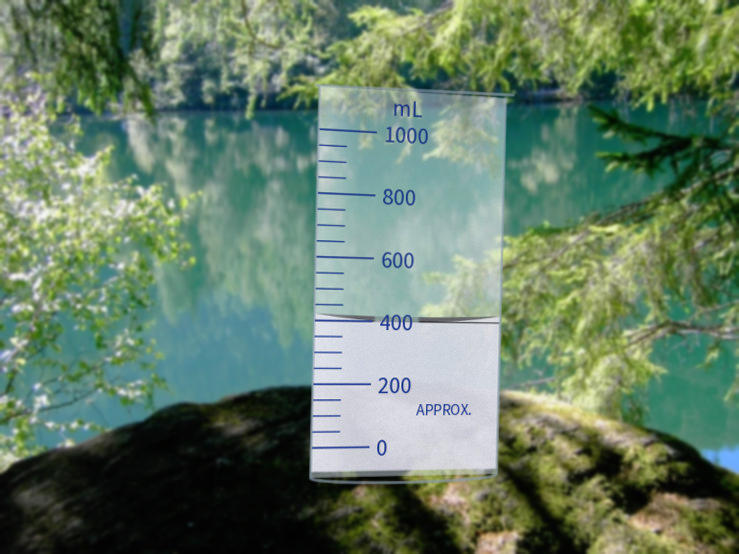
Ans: **400** mL
